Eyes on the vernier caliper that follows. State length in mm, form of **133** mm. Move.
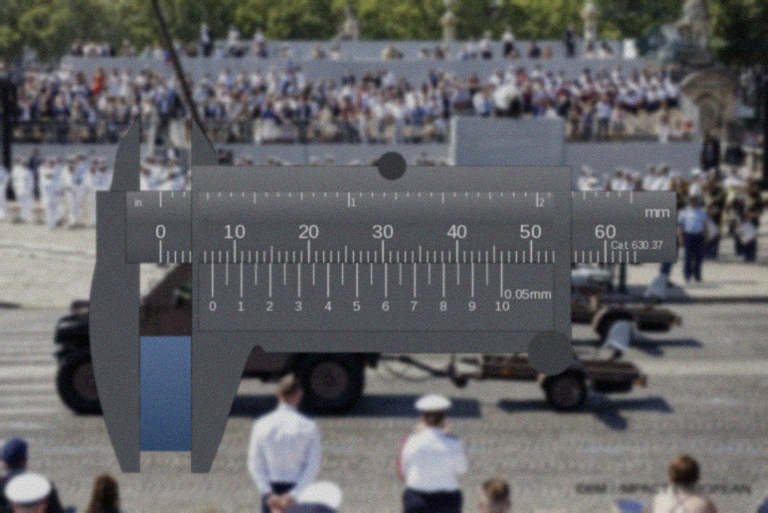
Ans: **7.0** mm
